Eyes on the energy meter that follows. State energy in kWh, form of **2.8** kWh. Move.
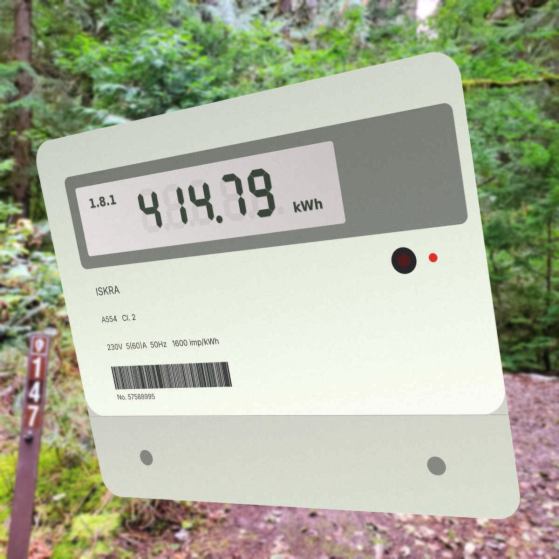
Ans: **414.79** kWh
